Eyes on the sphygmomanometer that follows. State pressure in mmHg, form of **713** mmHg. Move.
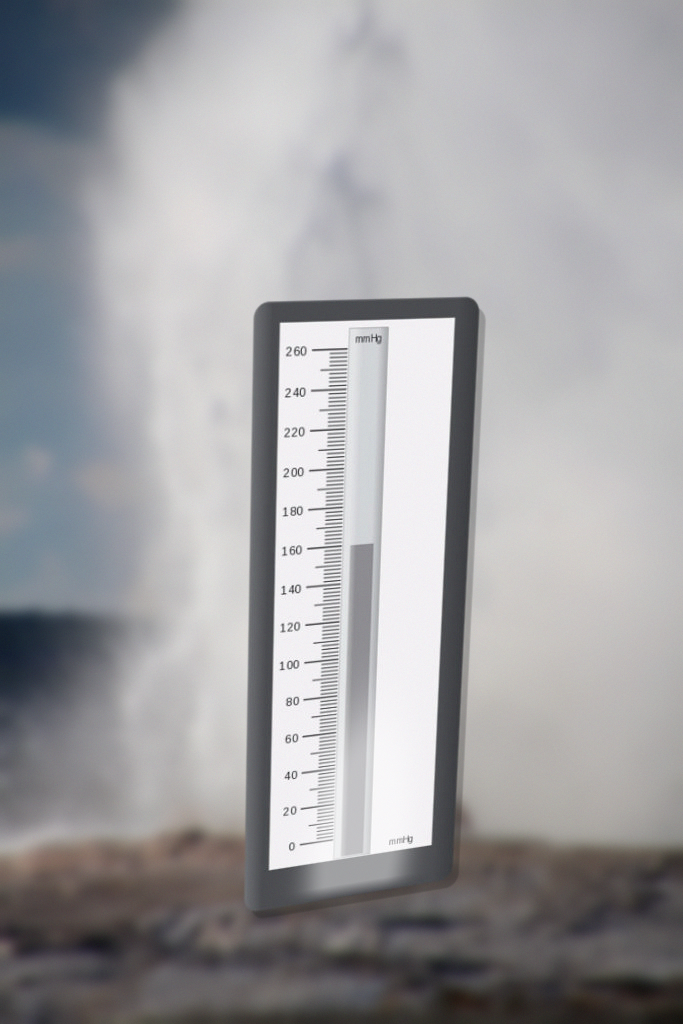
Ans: **160** mmHg
